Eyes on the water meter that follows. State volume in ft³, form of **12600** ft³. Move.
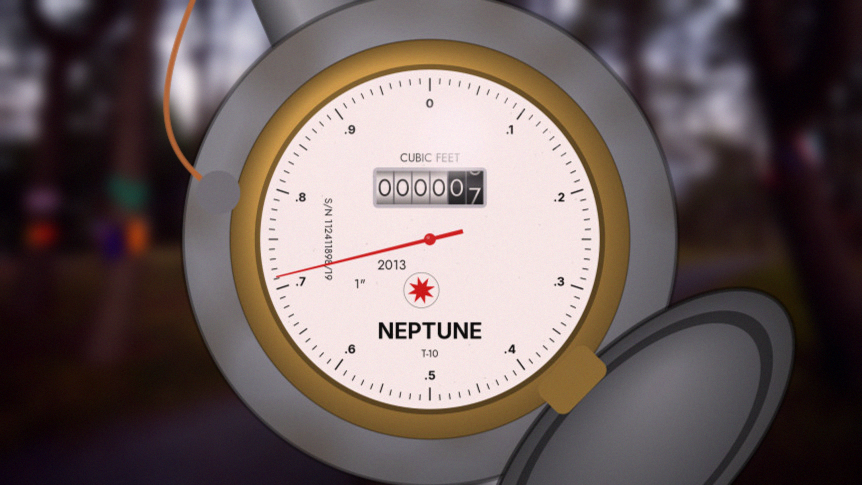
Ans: **6.71** ft³
